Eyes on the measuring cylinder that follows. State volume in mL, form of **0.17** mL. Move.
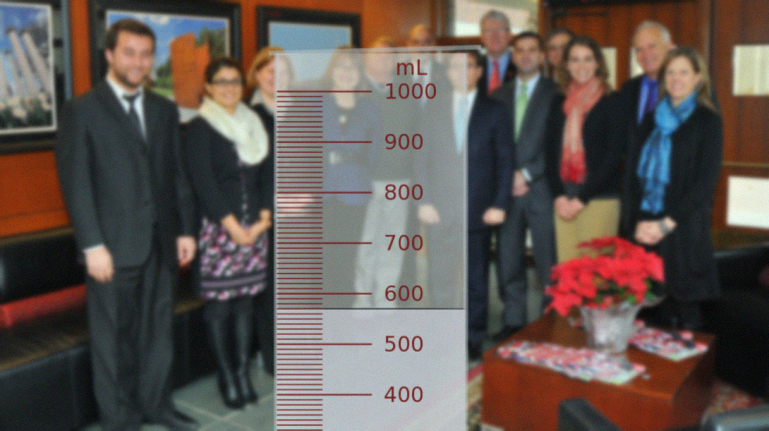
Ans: **570** mL
